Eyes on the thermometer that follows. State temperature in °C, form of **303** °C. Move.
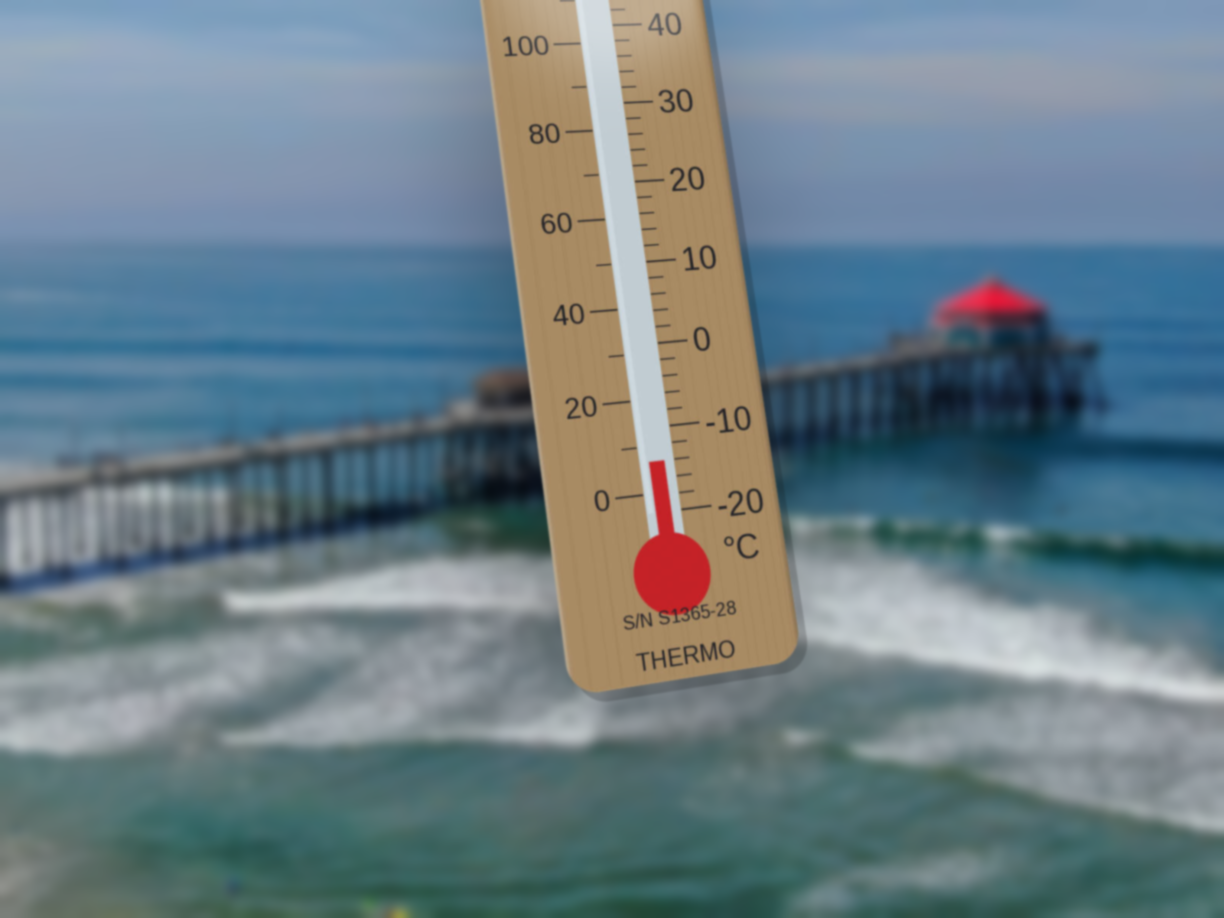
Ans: **-14** °C
